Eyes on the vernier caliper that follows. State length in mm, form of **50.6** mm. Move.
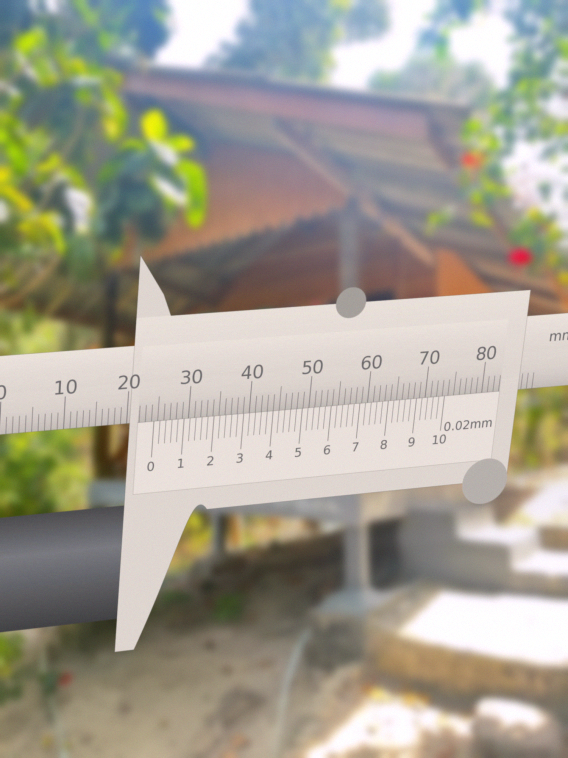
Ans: **24.4** mm
